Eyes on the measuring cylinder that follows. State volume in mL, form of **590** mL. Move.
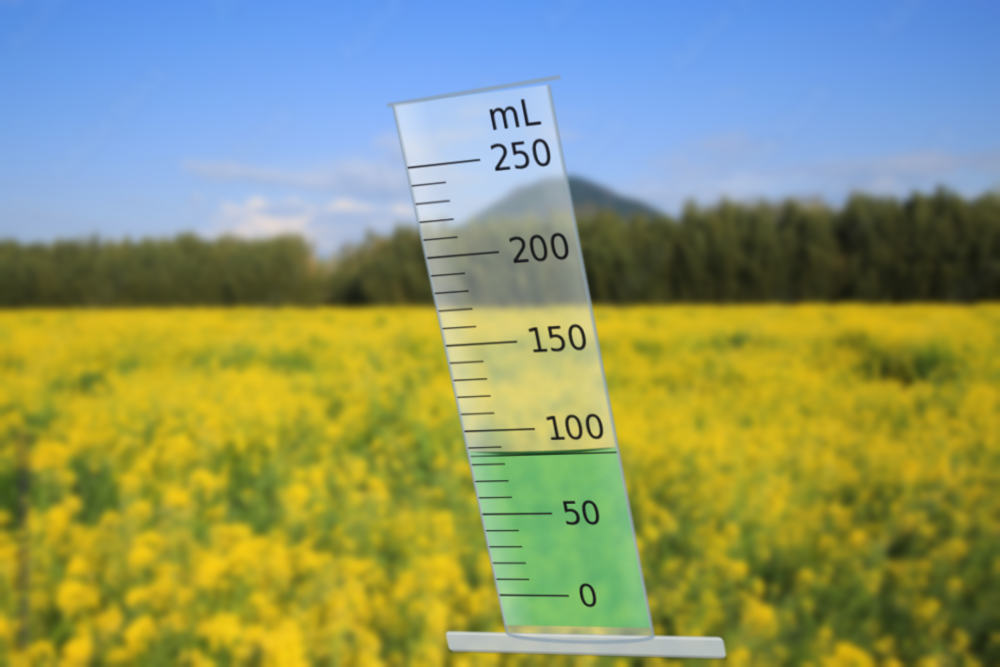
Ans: **85** mL
